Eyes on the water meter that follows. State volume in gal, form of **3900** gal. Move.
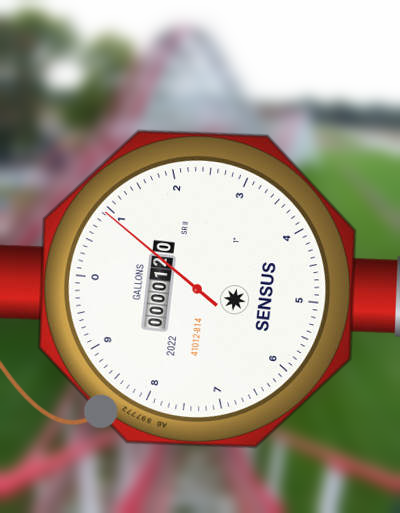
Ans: **120.9** gal
